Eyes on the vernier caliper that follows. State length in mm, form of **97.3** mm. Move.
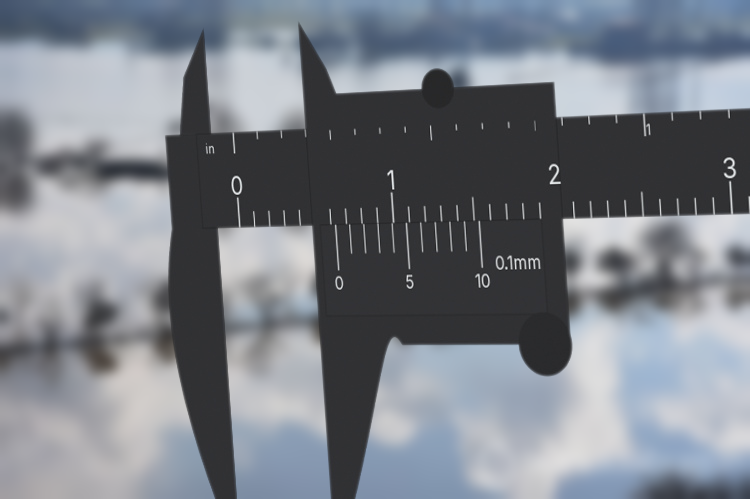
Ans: **6.3** mm
